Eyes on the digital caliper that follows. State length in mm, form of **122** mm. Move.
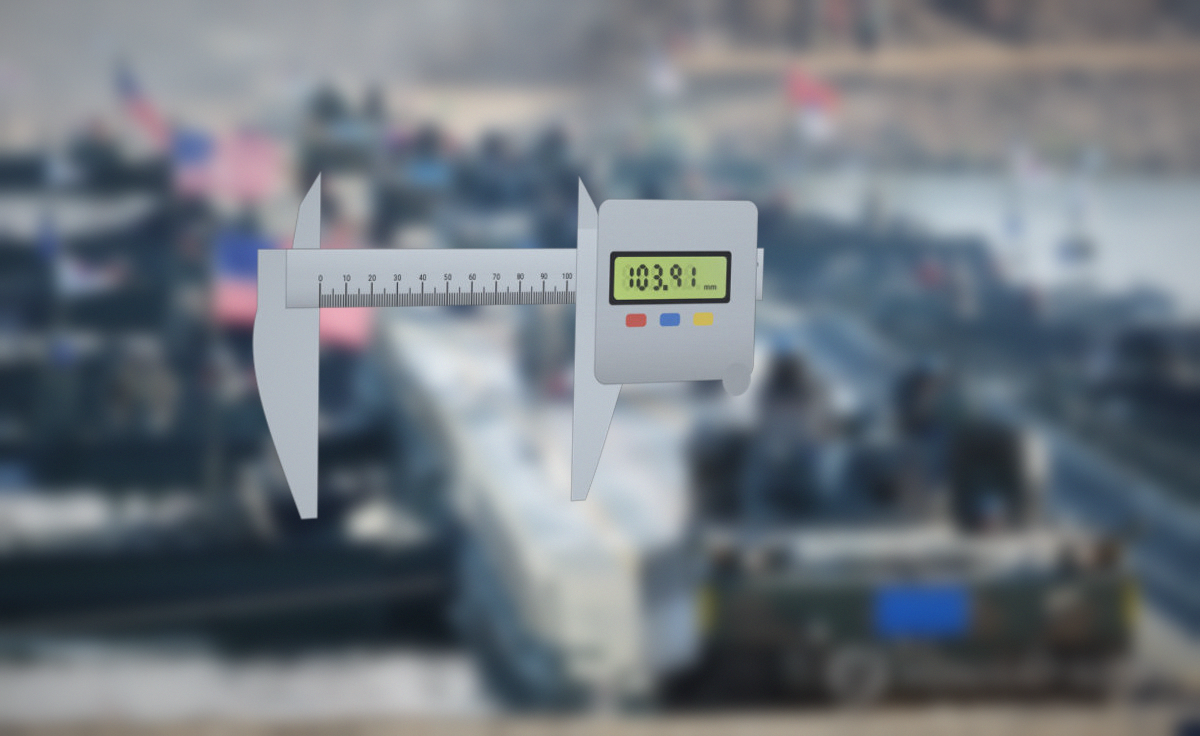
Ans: **103.91** mm
